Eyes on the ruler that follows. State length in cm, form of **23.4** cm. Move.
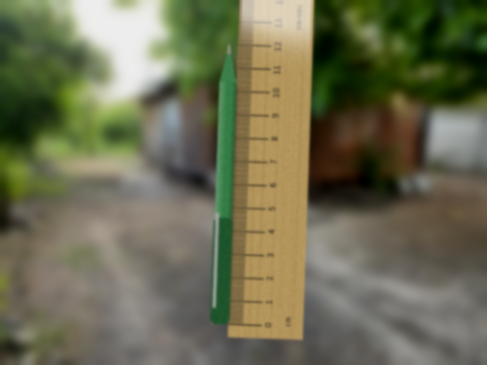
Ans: **12** cm
